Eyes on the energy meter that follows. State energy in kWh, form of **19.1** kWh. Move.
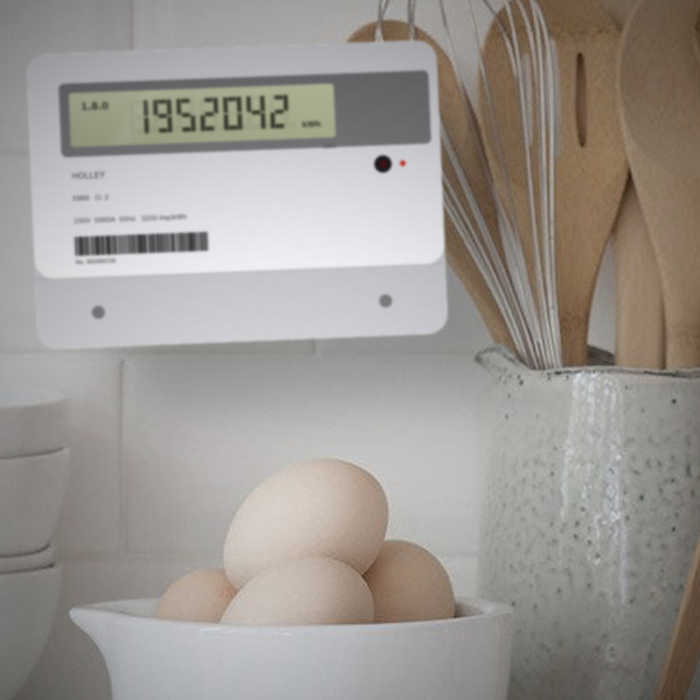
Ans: **1952042** kWh
